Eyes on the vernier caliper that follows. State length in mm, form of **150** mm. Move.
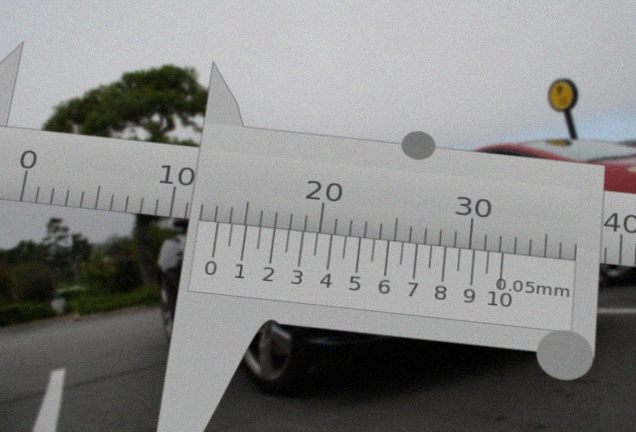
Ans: **13.2** mm
